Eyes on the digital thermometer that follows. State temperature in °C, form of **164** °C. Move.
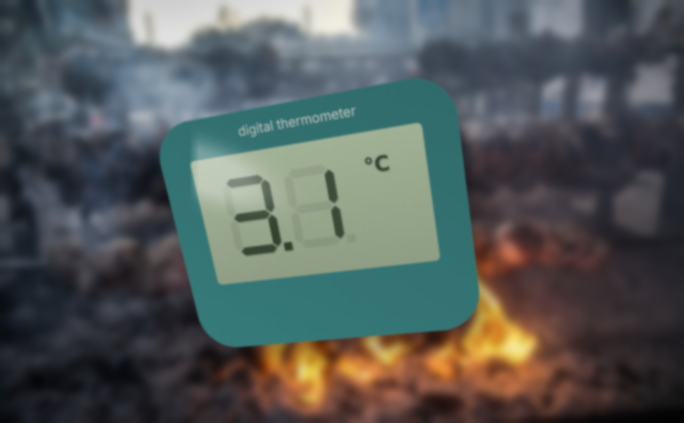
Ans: **3.1** °C
